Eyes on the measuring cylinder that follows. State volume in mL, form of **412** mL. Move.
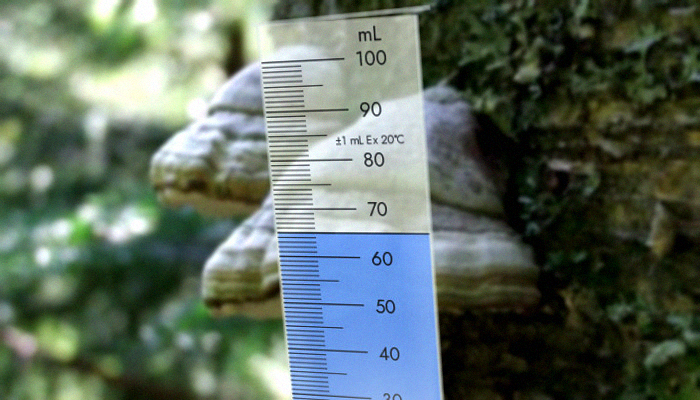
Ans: **65** mL
